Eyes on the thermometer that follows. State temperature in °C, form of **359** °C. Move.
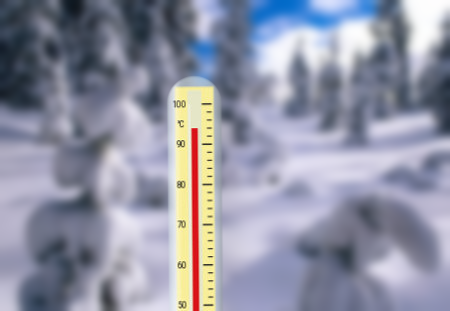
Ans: **94** °C
